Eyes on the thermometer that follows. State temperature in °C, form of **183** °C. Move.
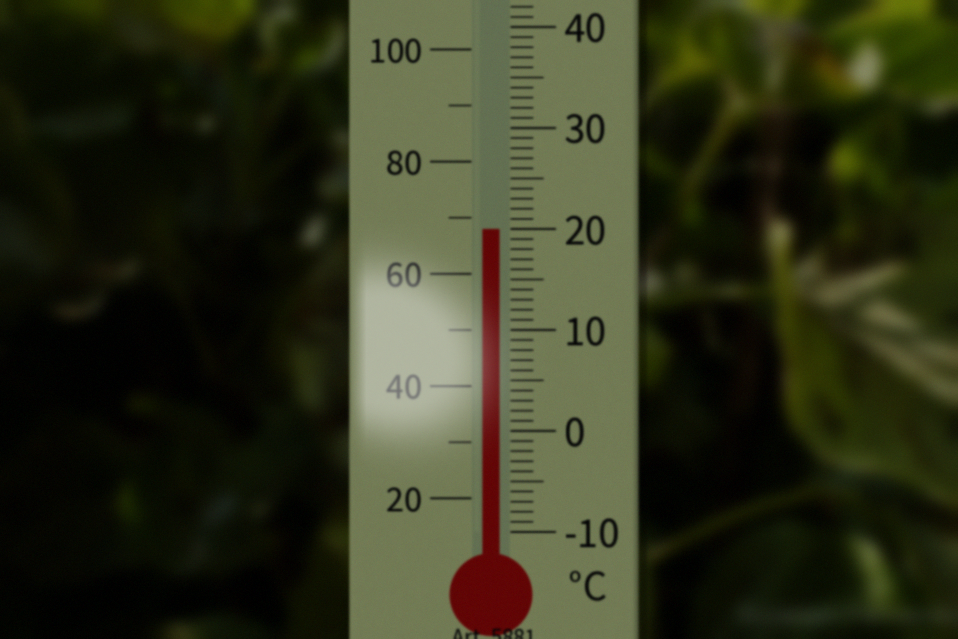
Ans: **20** °C
